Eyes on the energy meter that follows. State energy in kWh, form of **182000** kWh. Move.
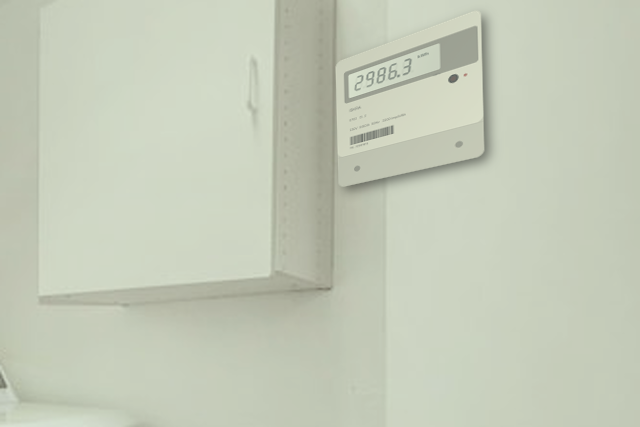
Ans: **2986.3** kWh
